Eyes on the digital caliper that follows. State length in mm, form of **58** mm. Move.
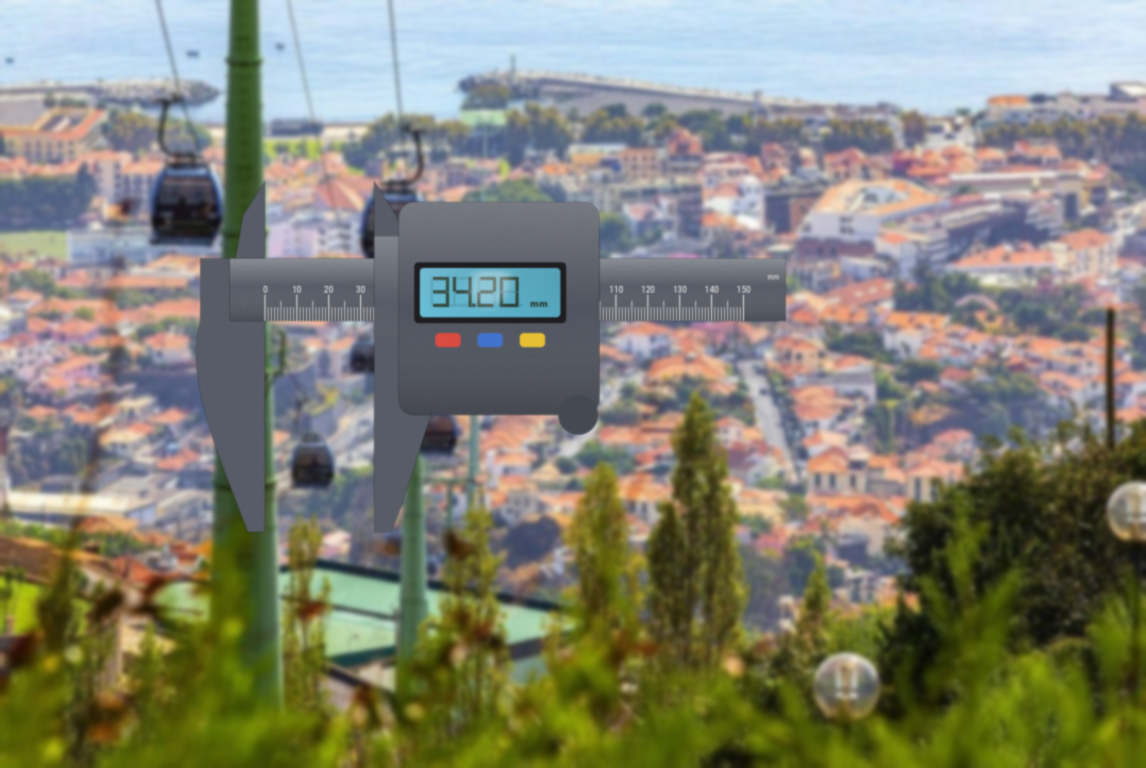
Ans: **34.20** mm
